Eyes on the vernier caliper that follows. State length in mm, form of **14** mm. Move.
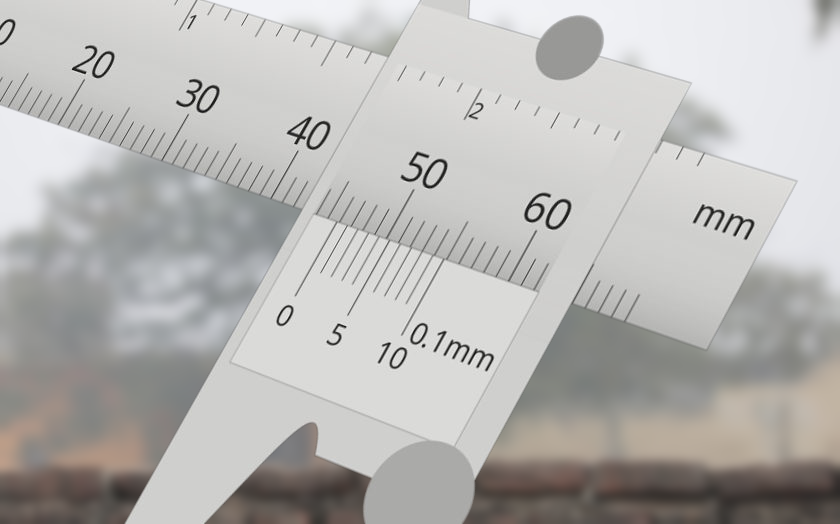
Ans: **45.8** mm
